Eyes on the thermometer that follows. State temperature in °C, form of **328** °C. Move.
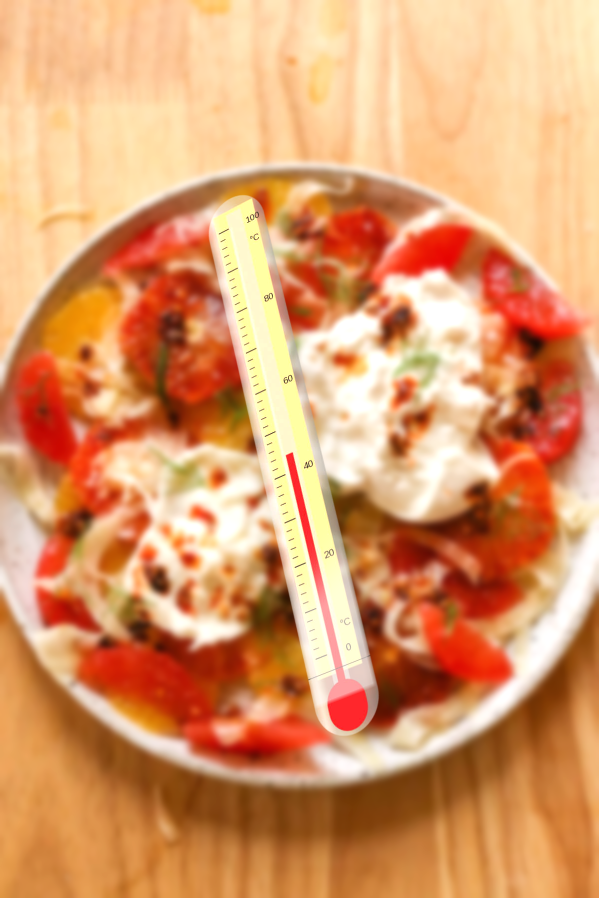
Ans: **44** °C
